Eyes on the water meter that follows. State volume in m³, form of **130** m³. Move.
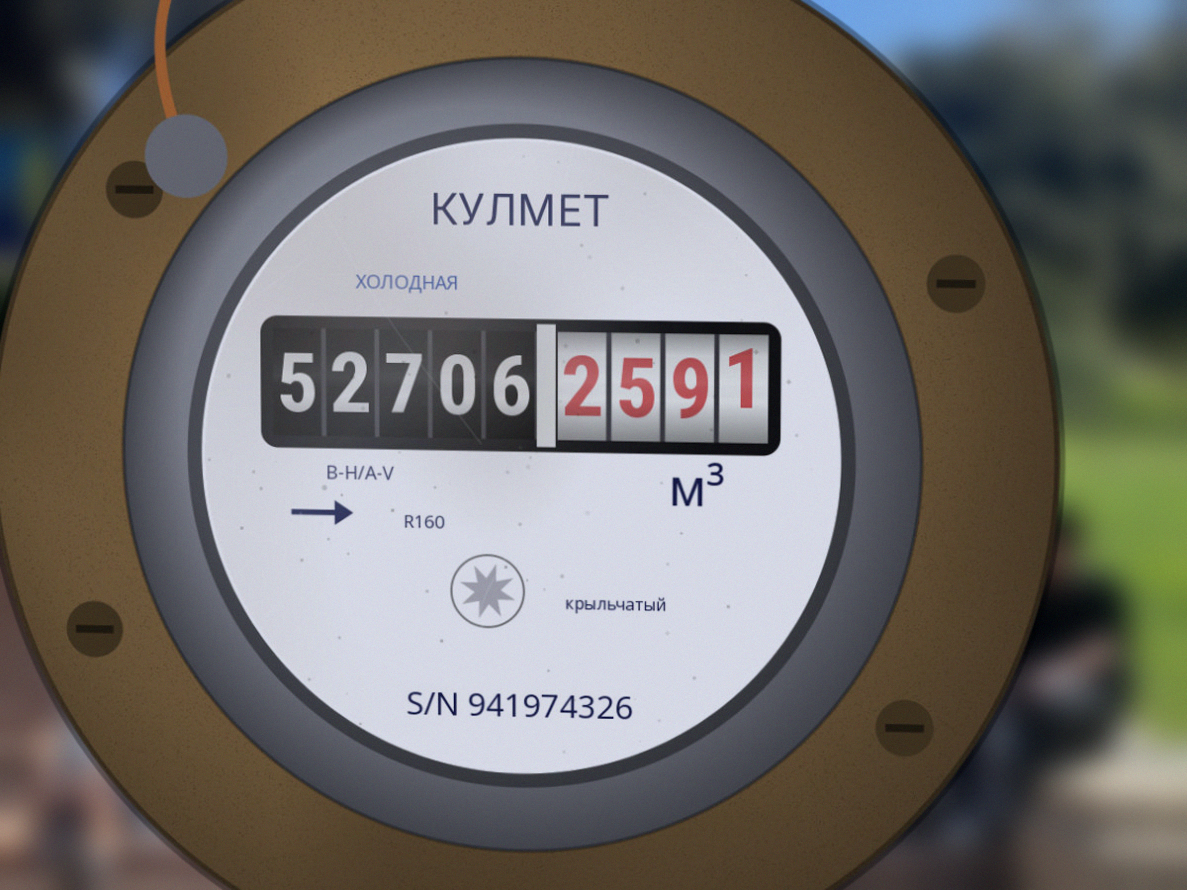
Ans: **52706.2591** m³
